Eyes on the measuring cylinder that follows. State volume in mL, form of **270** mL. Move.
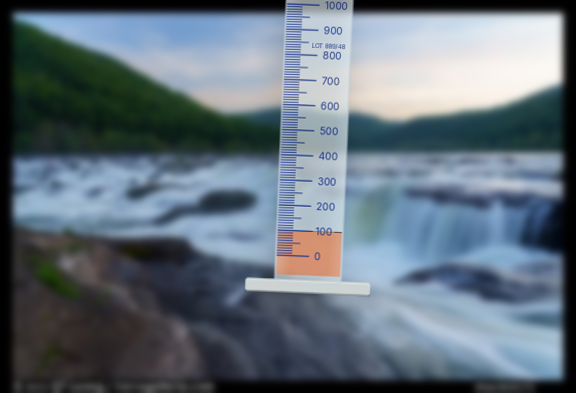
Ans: **100** mL
